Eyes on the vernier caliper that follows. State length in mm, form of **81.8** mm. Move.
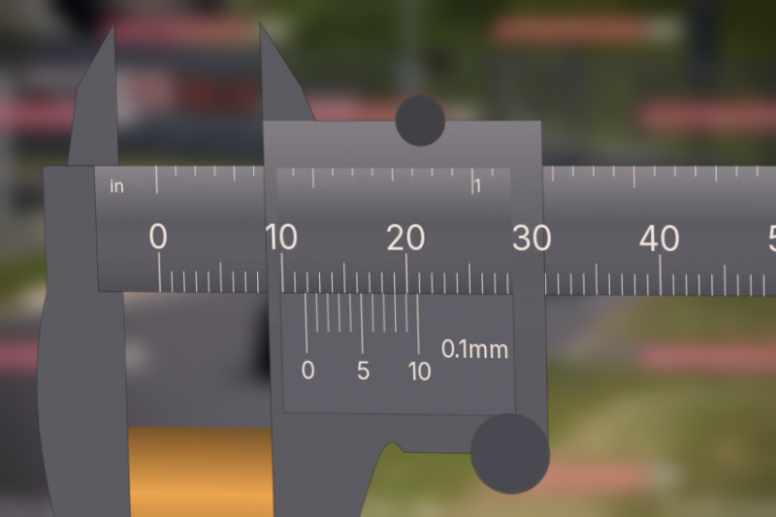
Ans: **11.8** mm
